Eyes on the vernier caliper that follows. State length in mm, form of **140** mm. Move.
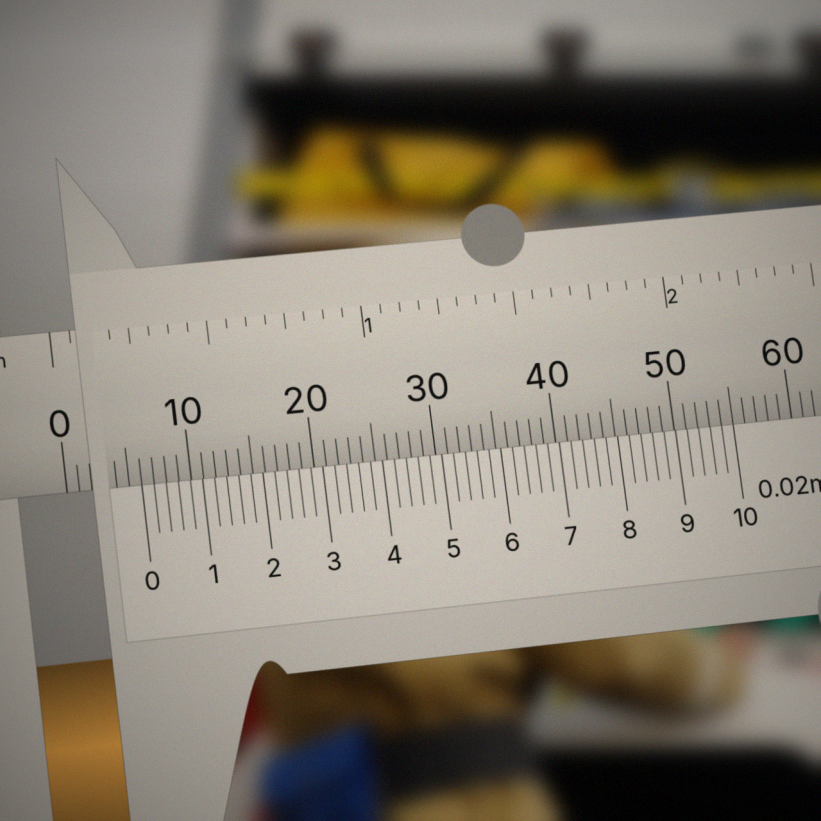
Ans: **6.0** mm
